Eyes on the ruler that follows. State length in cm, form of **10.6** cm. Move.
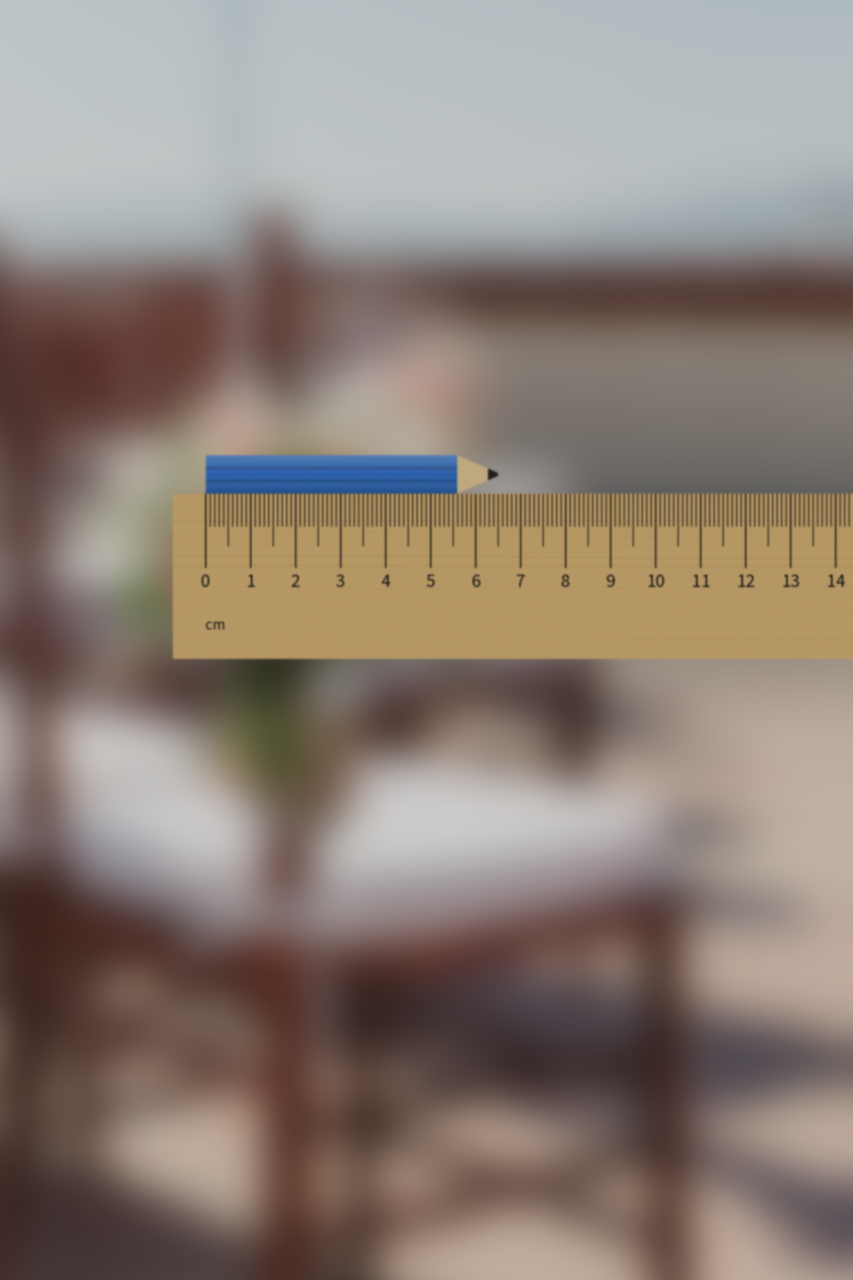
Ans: **6.5** cm
